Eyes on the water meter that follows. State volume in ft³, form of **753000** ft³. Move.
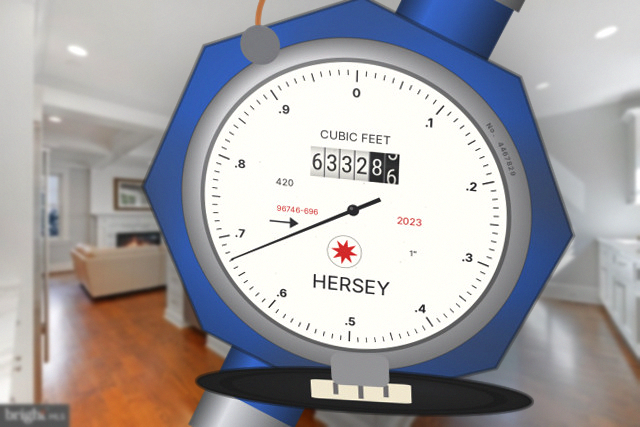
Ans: **633285.67** ft³
